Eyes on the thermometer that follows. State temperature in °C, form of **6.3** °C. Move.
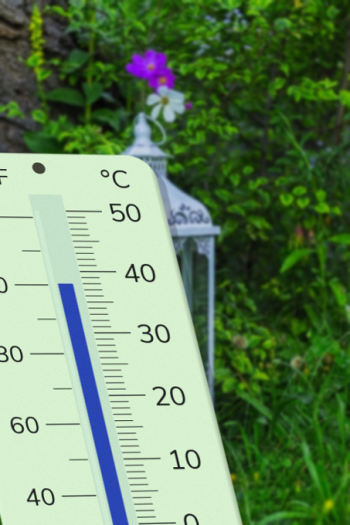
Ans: **38** °C
